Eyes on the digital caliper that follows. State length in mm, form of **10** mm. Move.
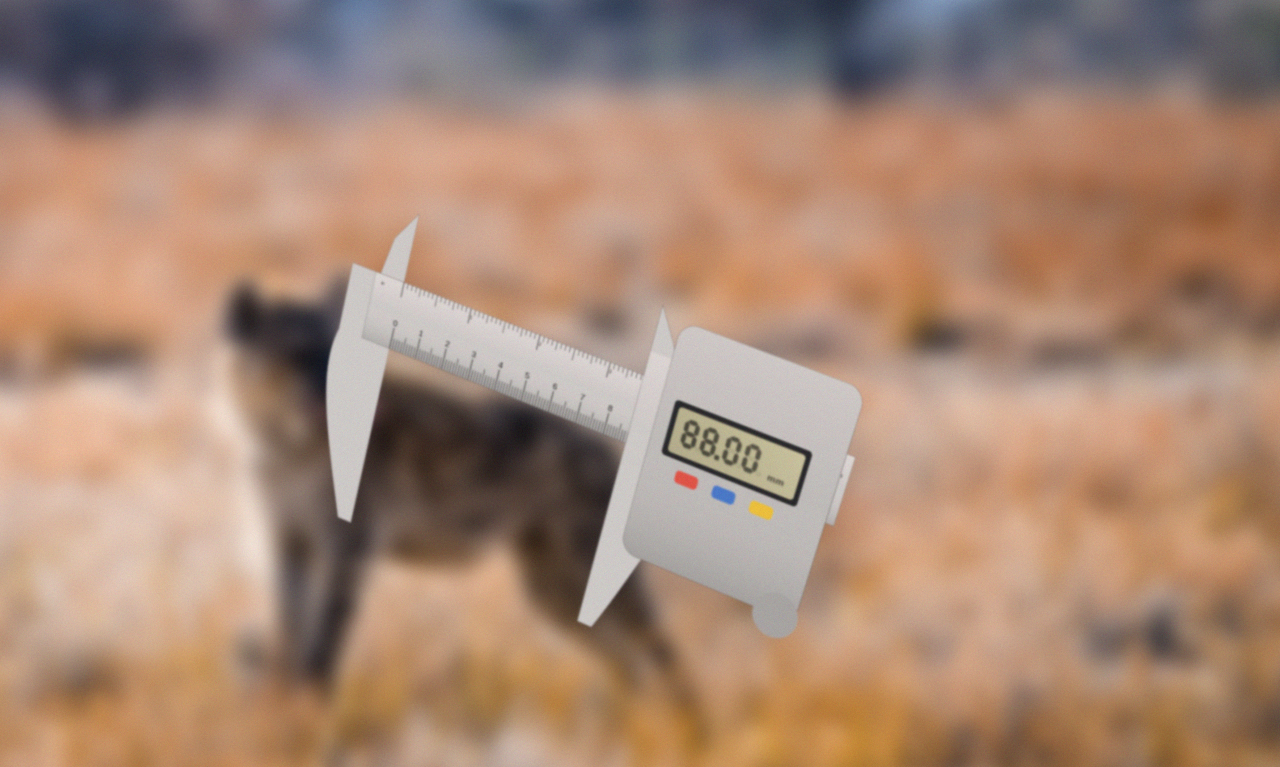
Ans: **88.00** mm
